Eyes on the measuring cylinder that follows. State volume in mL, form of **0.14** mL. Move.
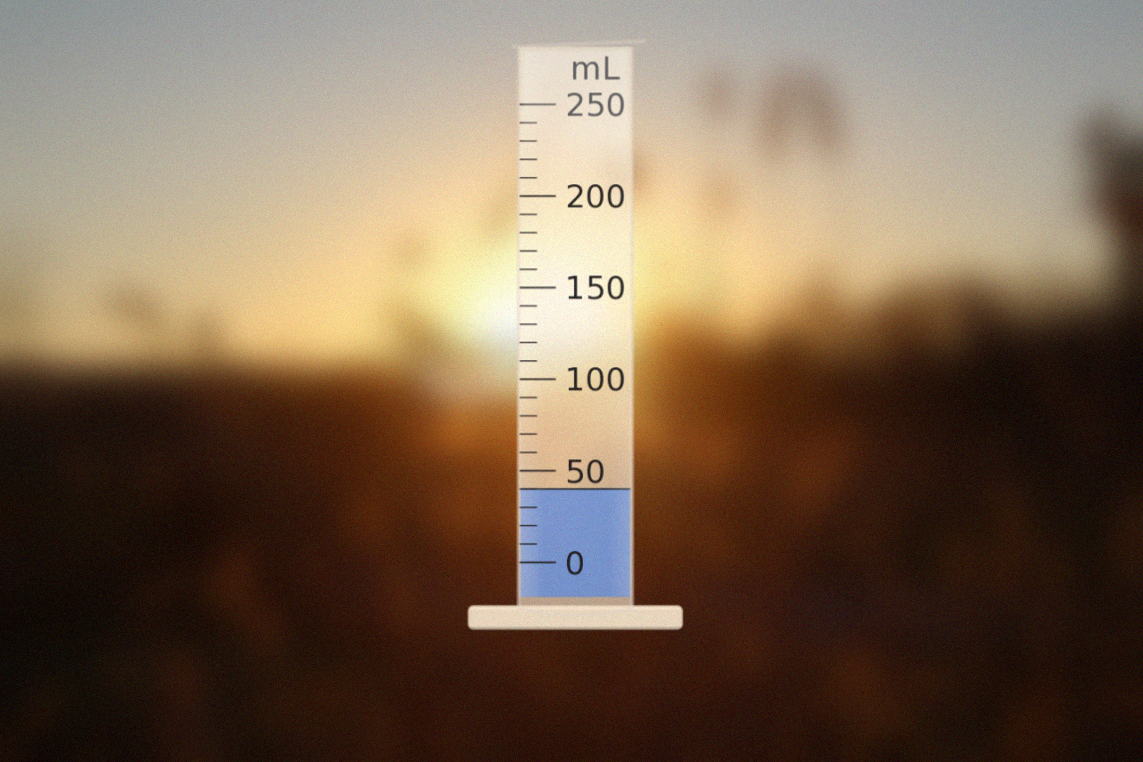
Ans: **40** mL
